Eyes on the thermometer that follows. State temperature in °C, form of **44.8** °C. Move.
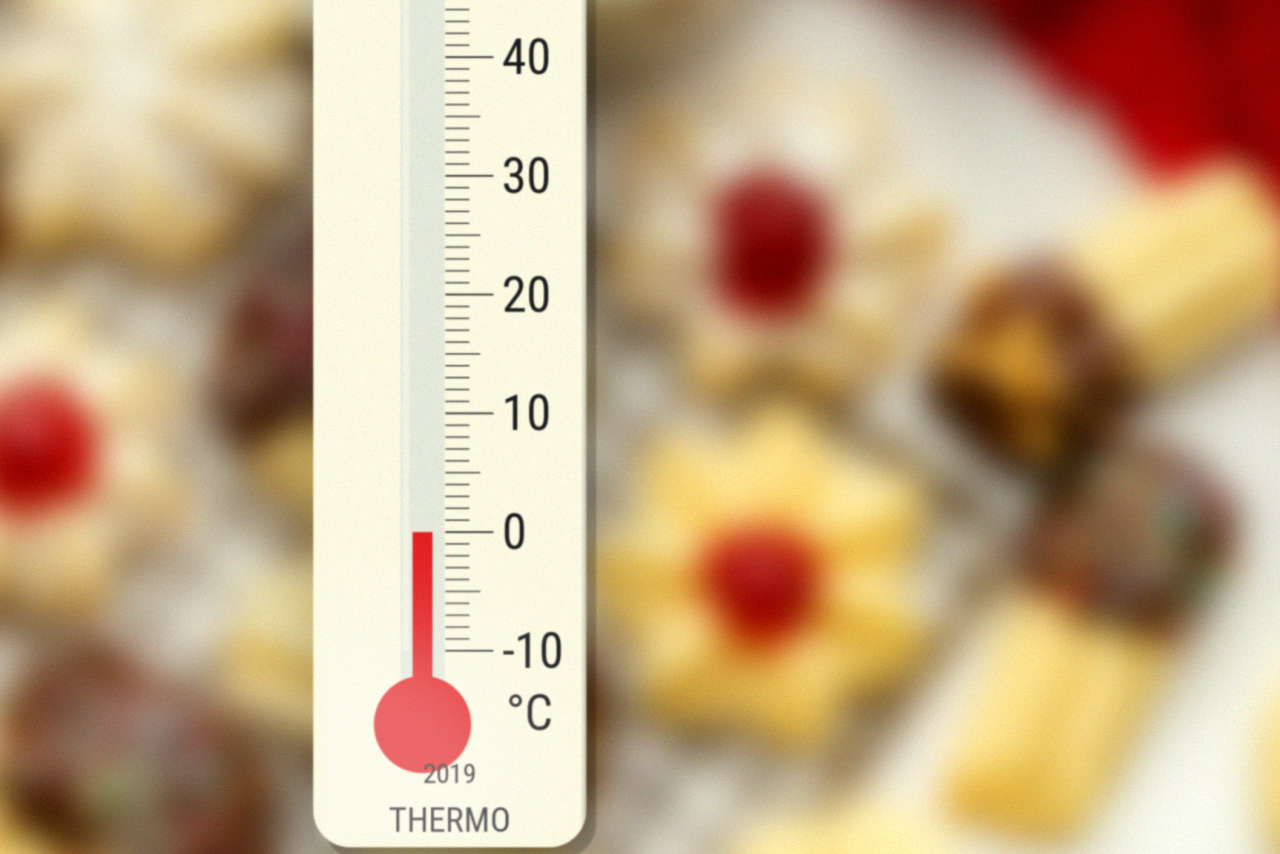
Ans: **0** °C
